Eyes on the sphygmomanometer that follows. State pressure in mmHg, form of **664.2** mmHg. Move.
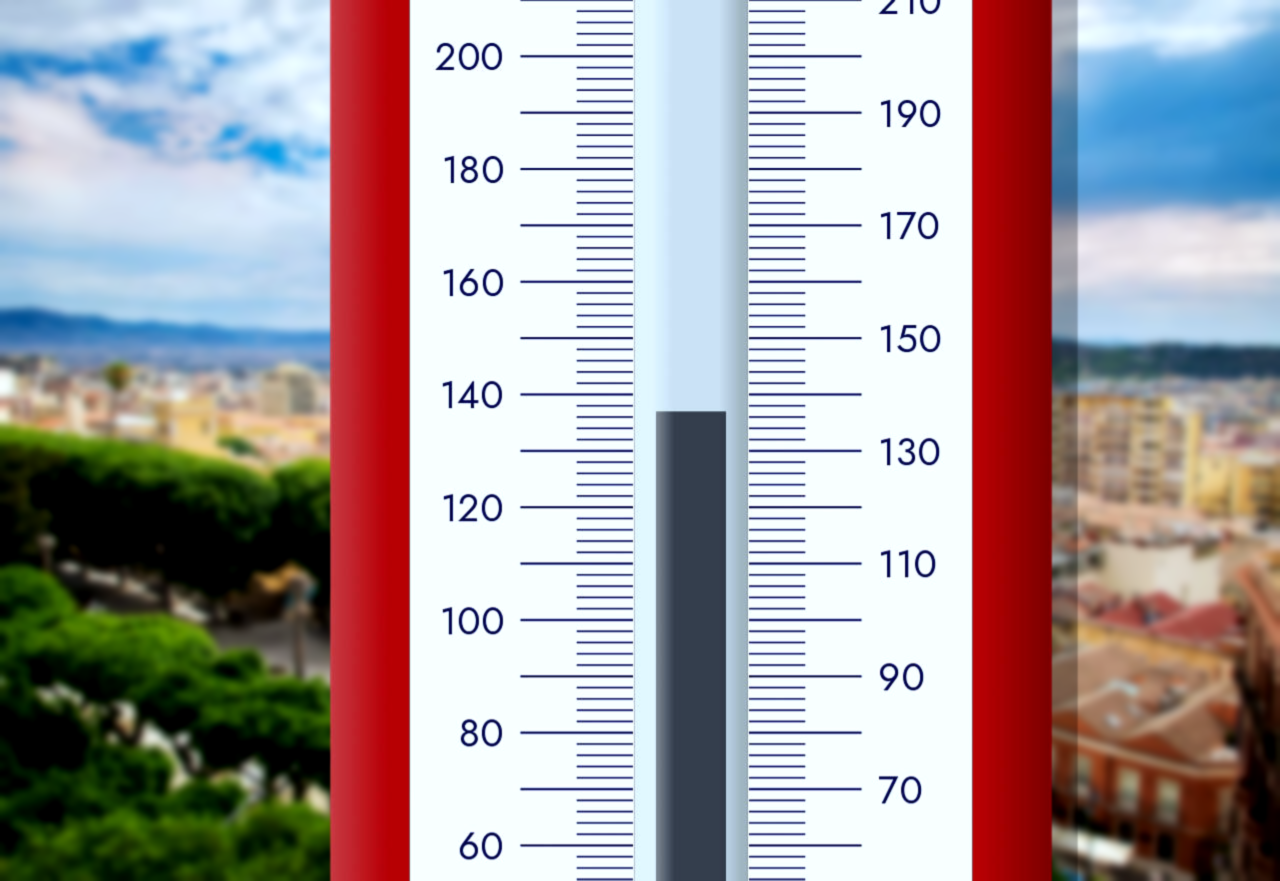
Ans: **137** mmHg
